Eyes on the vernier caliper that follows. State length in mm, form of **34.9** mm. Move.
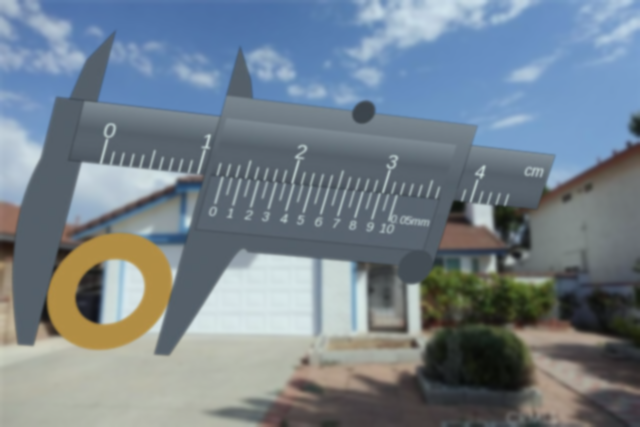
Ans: **12.6** mm
